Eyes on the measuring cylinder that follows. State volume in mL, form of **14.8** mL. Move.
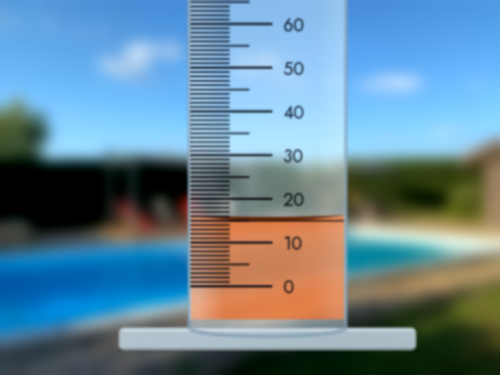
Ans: **15** mL
